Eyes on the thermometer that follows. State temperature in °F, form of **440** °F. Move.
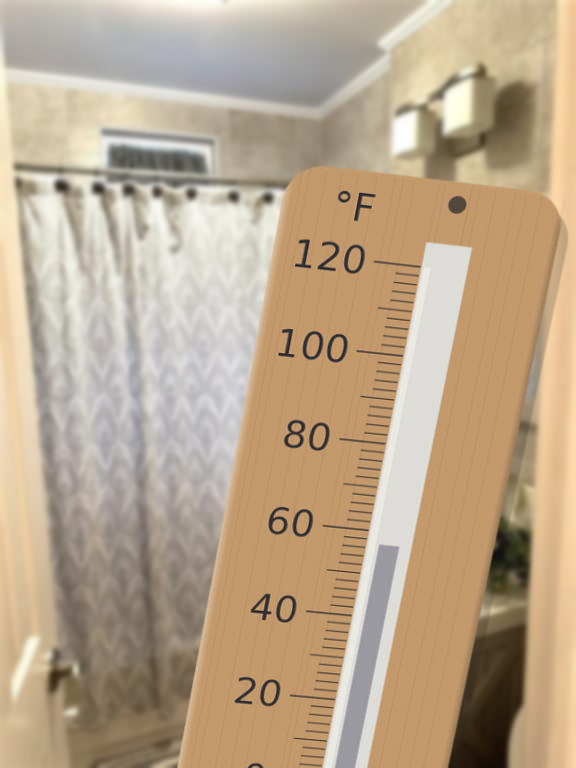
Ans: **57** °F
